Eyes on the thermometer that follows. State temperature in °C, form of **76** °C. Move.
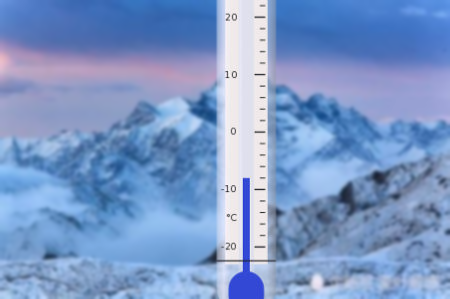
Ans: **-8** °C
